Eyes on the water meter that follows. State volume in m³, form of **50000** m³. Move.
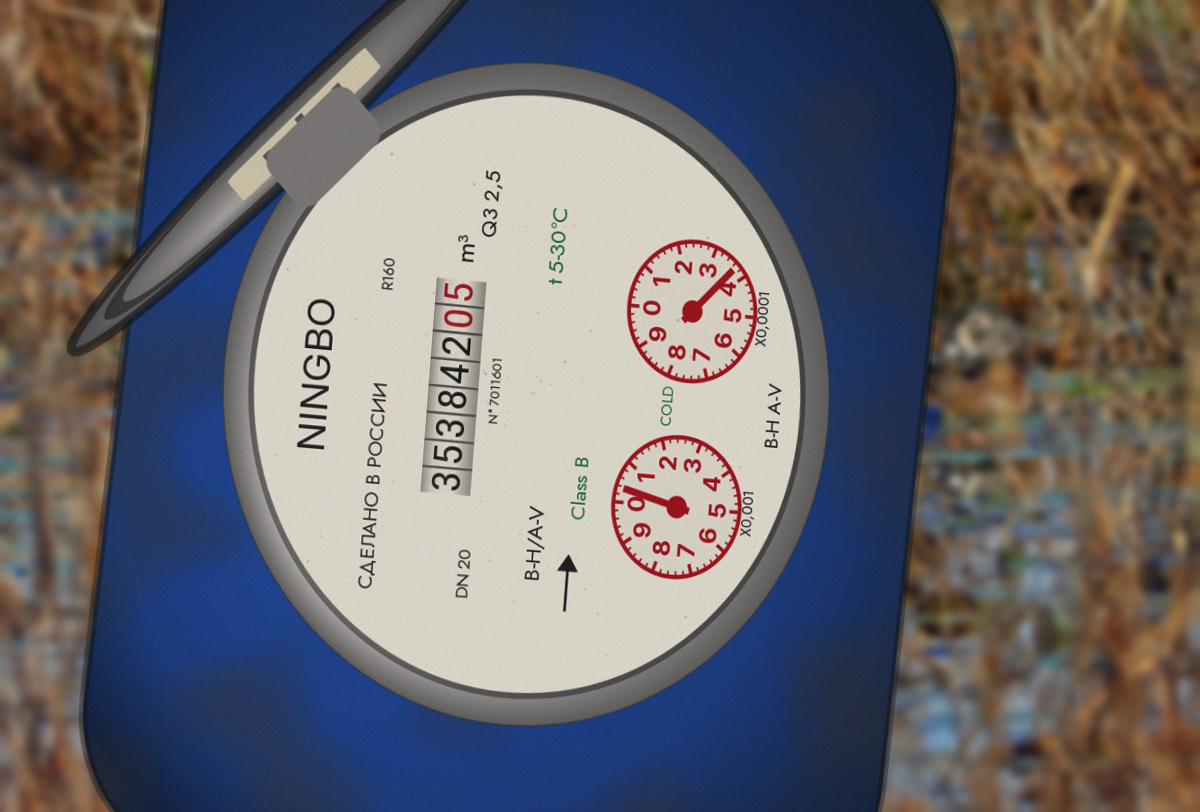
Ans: **353842.0503** m³
